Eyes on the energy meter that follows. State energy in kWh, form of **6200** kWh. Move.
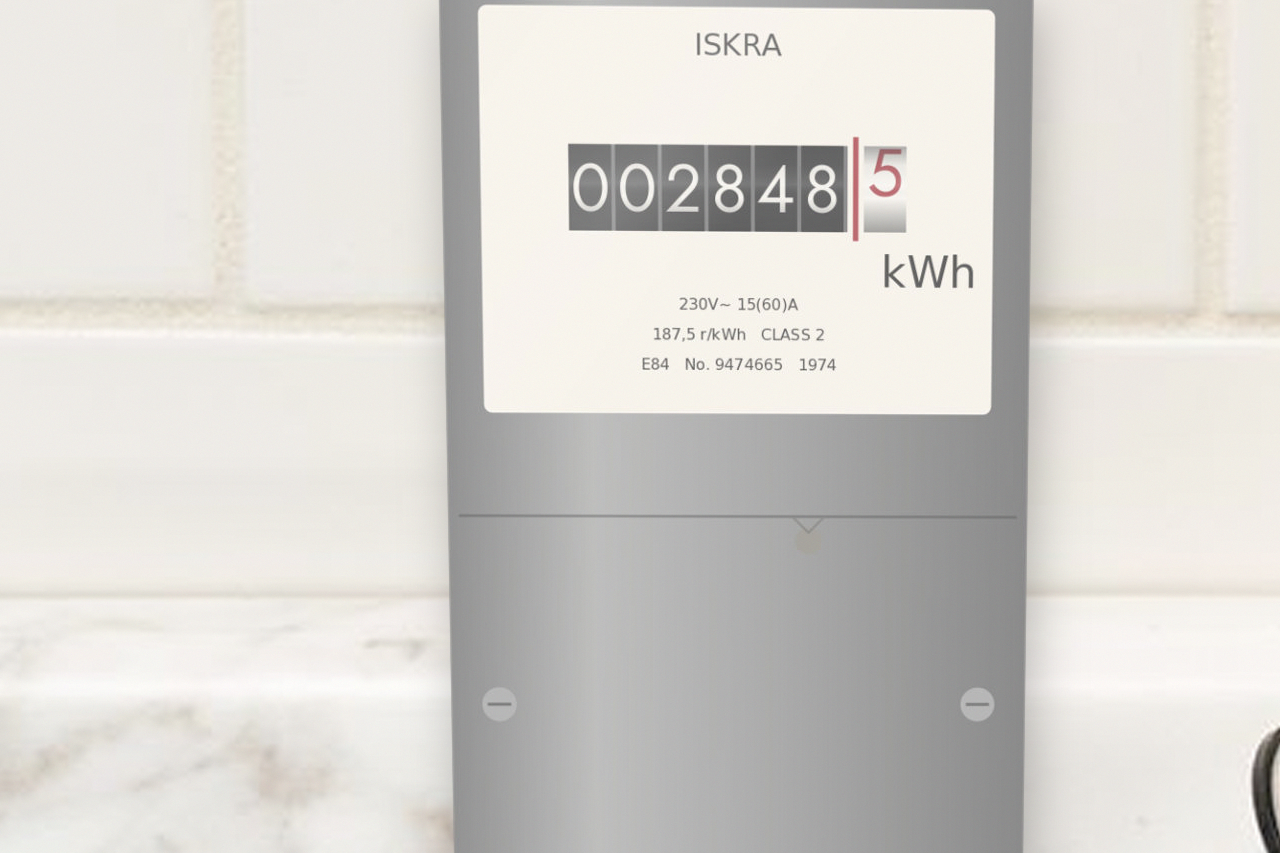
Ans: **2848.5** kWh
